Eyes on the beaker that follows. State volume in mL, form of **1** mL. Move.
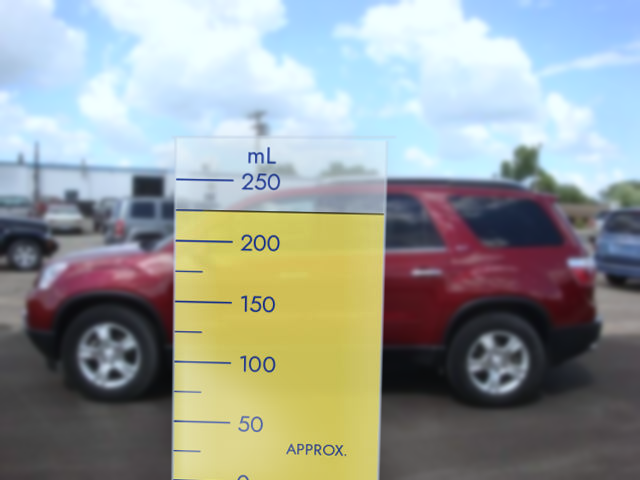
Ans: **225** mL
